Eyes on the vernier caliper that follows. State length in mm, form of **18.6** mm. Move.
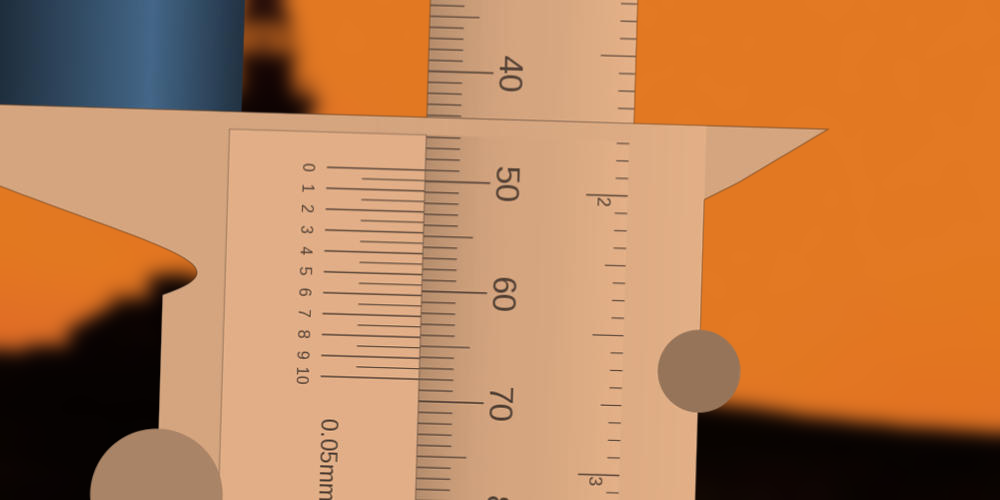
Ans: **49.0** mm
